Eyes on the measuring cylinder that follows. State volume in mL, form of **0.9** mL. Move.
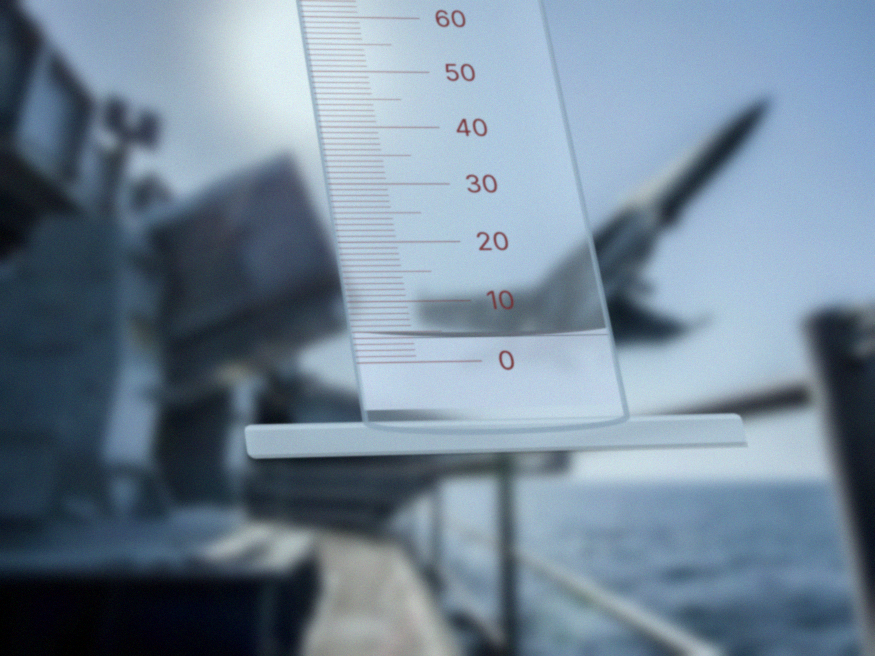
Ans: **4** mL
